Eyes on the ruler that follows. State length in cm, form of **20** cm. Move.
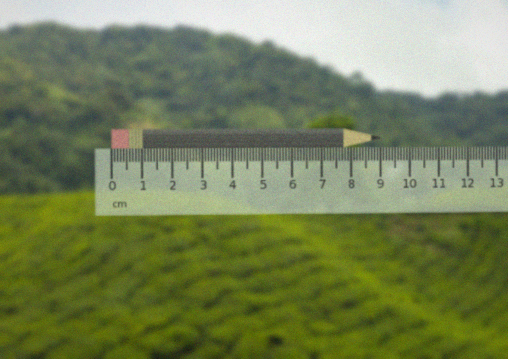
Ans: **9** cm
